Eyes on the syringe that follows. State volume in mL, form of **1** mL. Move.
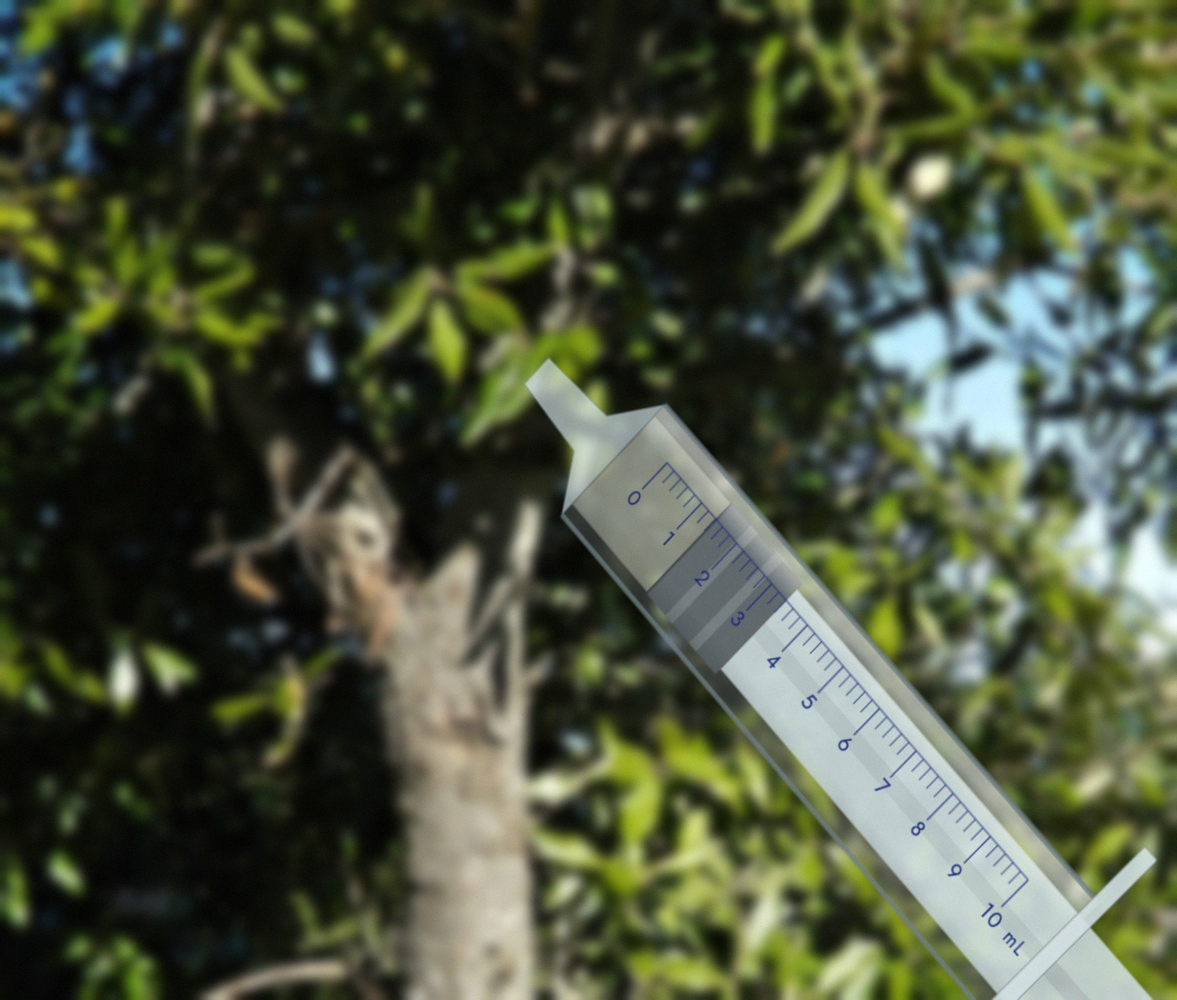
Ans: **1.4** mL
